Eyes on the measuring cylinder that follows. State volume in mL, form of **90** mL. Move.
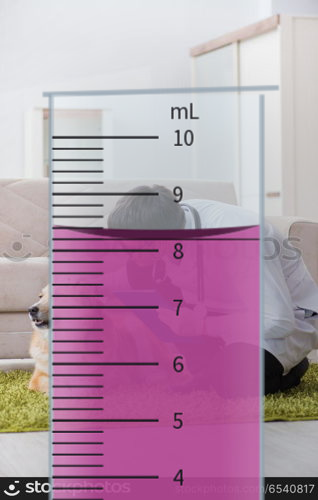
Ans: **8.2** mL
